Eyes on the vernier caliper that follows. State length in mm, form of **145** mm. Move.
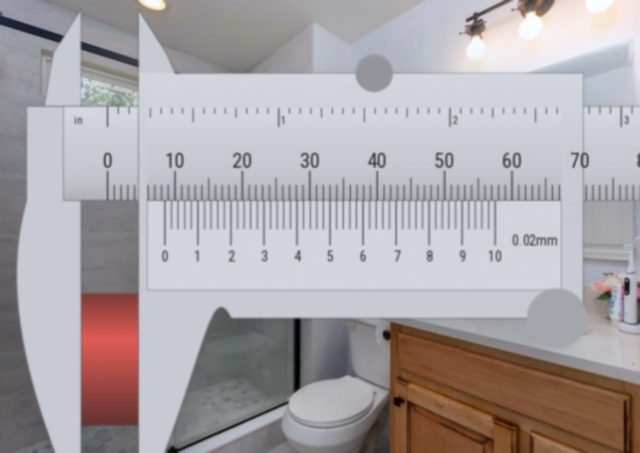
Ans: **8.5** mm
